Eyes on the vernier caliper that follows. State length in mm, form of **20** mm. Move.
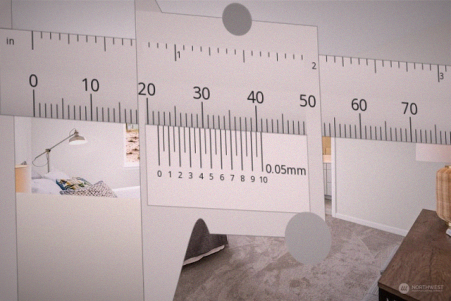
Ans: **21.8** mm
